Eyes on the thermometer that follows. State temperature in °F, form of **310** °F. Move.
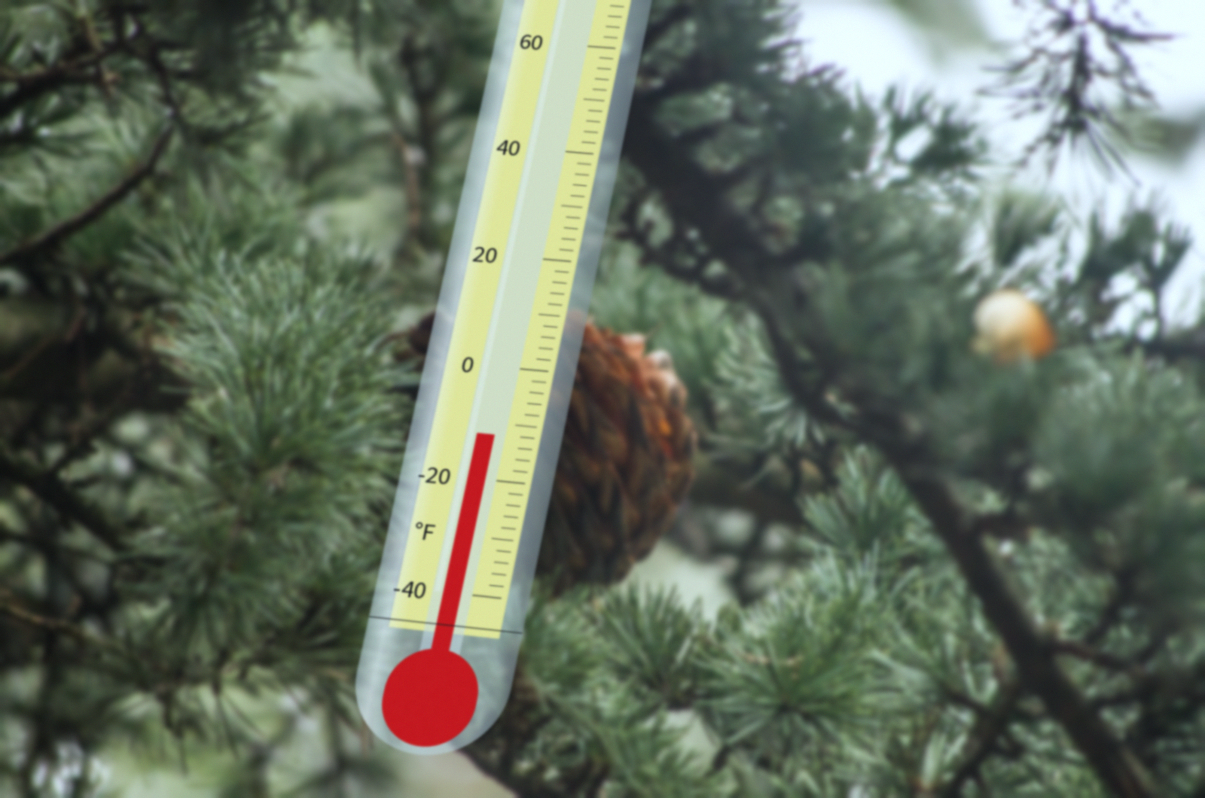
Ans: **-12** °F
